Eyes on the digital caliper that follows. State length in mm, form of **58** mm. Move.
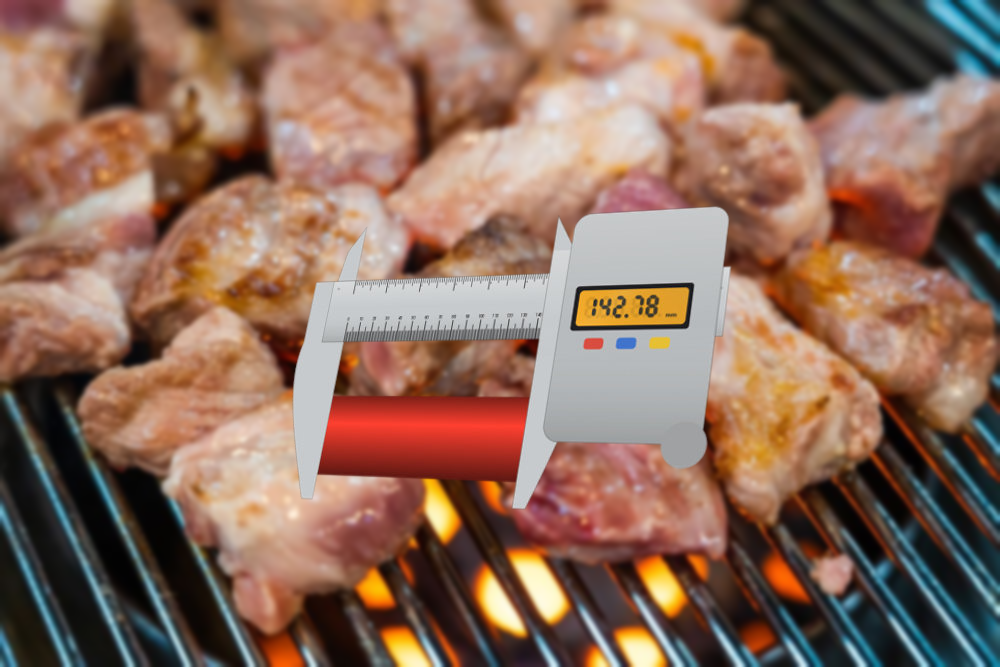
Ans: **142.78** mm
